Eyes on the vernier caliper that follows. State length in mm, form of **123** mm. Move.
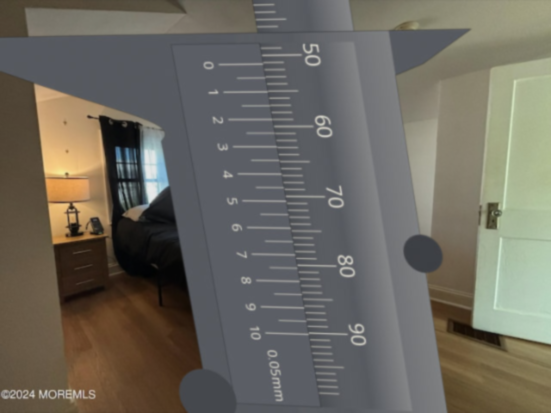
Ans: **51.2** mm
